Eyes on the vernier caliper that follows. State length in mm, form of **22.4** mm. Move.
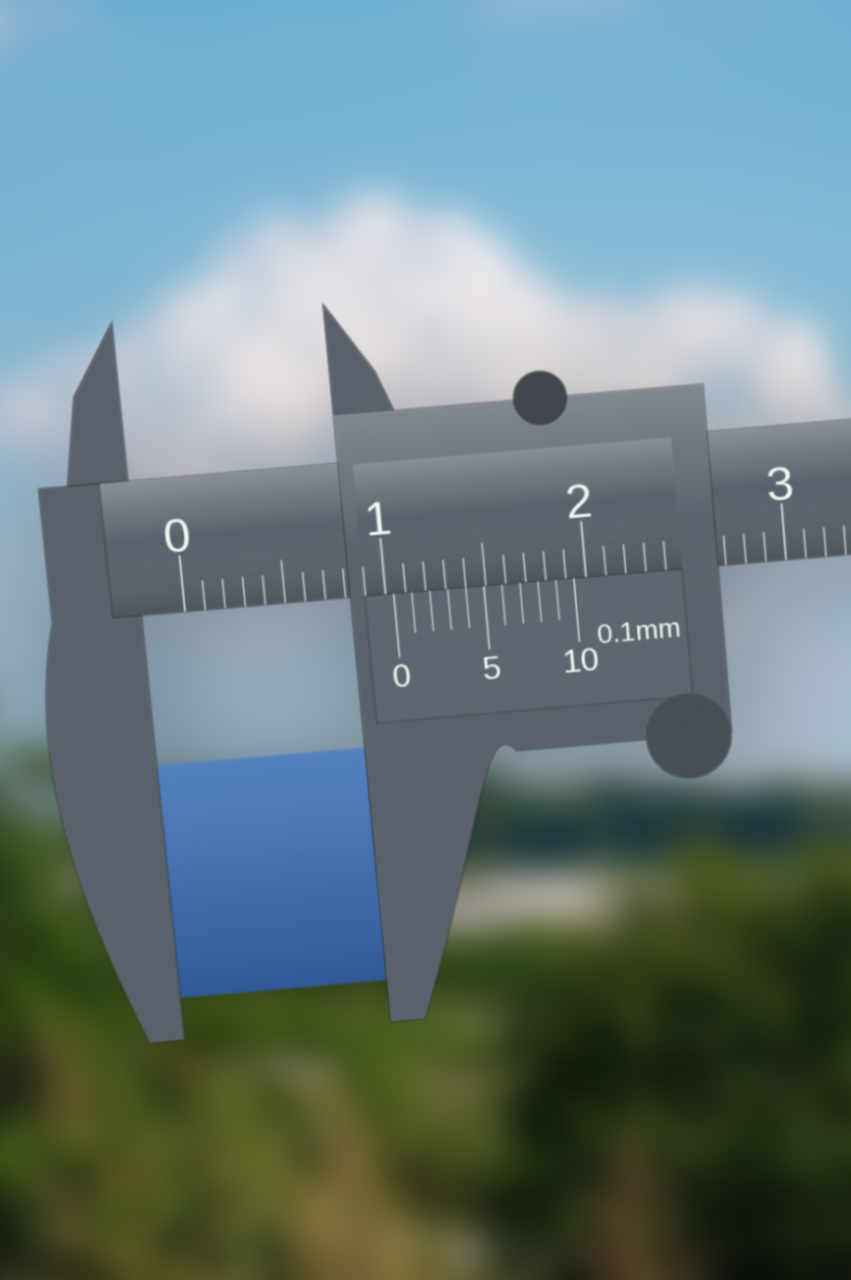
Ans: **10.4** mm
